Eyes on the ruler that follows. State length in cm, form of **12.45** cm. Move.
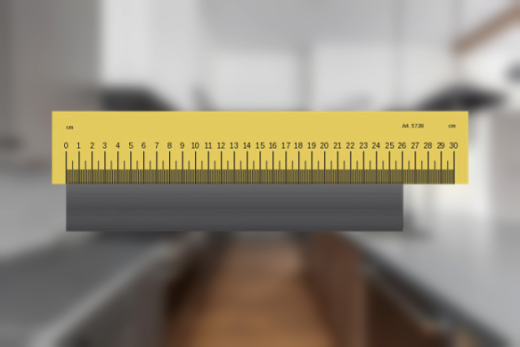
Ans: **26** cm
